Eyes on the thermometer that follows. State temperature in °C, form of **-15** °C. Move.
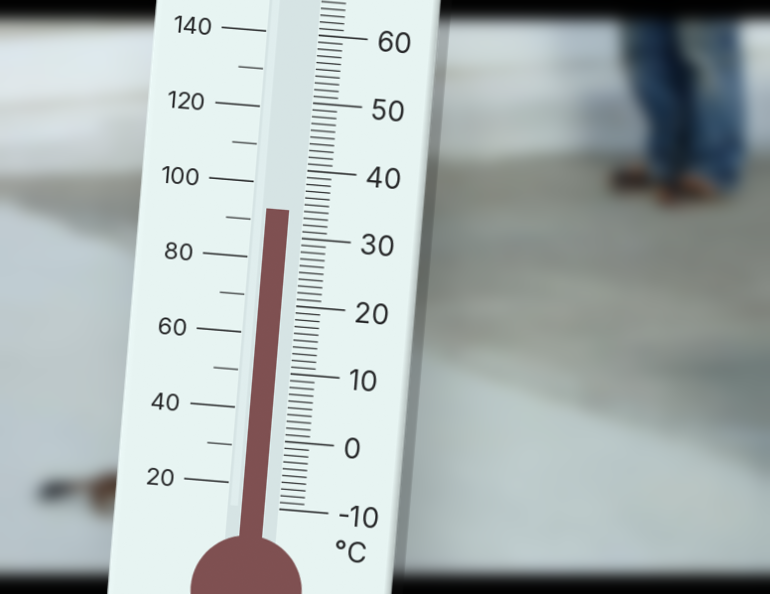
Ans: **34** °C
